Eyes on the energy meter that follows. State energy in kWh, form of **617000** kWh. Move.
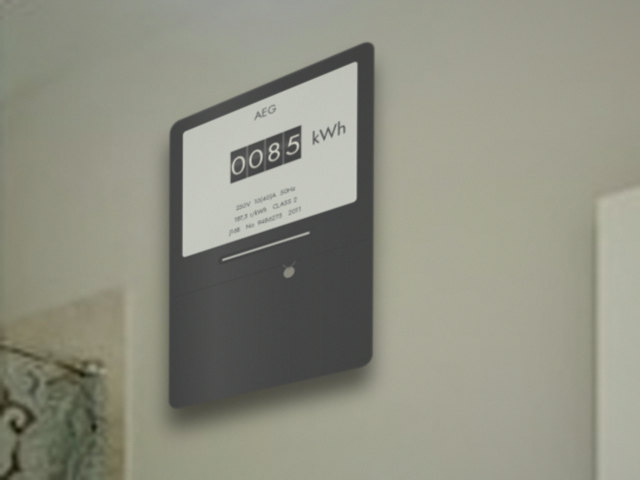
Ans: **85** kWh
